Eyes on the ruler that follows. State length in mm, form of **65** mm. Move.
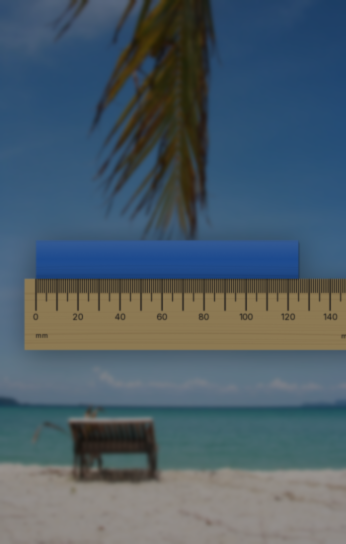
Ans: **125** mm
